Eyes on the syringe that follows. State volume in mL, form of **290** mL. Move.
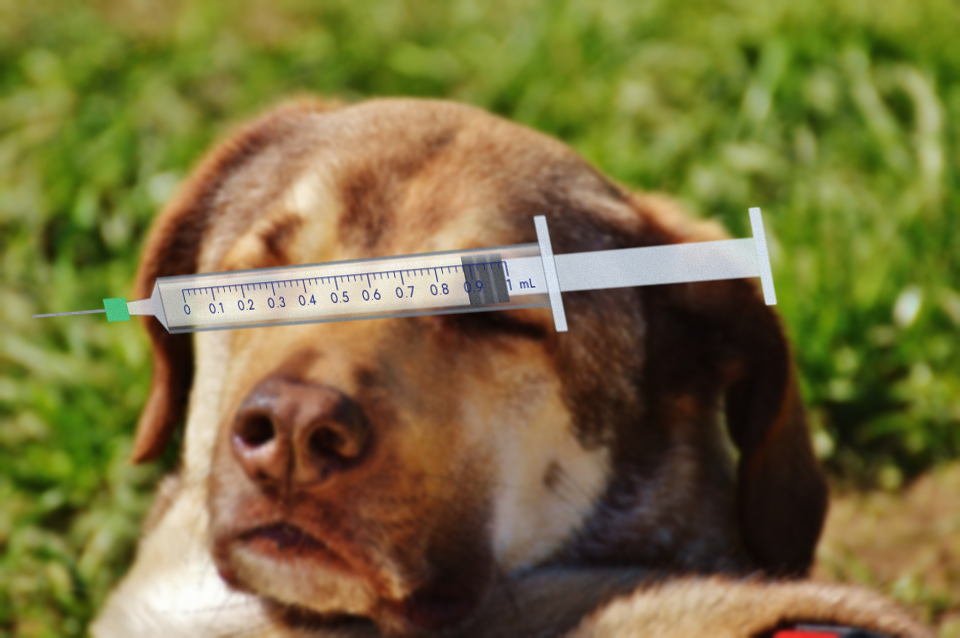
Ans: **0.88** mL
